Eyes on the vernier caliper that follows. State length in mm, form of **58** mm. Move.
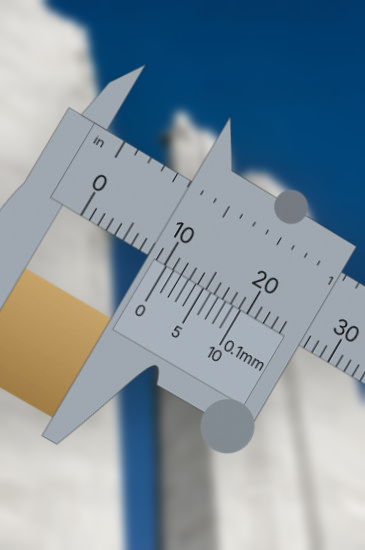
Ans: **10.2** mm
